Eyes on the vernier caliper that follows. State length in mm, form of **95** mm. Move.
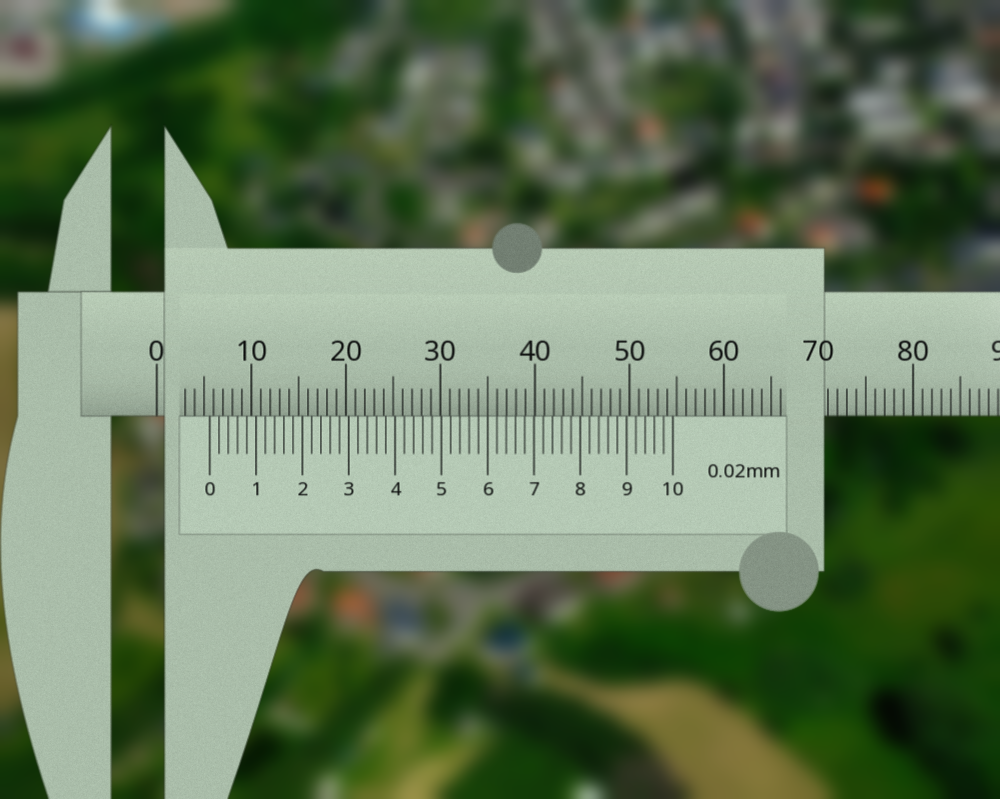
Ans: **5.6** mm
